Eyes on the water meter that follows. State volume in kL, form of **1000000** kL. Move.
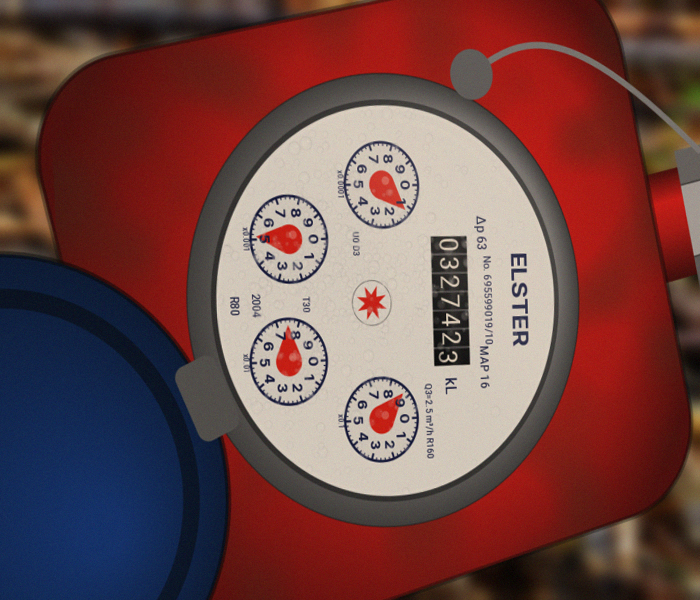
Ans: **327422.8751** kL
